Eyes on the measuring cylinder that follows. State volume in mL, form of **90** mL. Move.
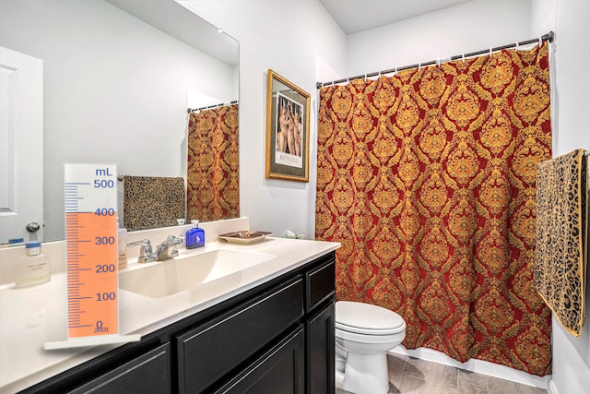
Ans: **400** mL
